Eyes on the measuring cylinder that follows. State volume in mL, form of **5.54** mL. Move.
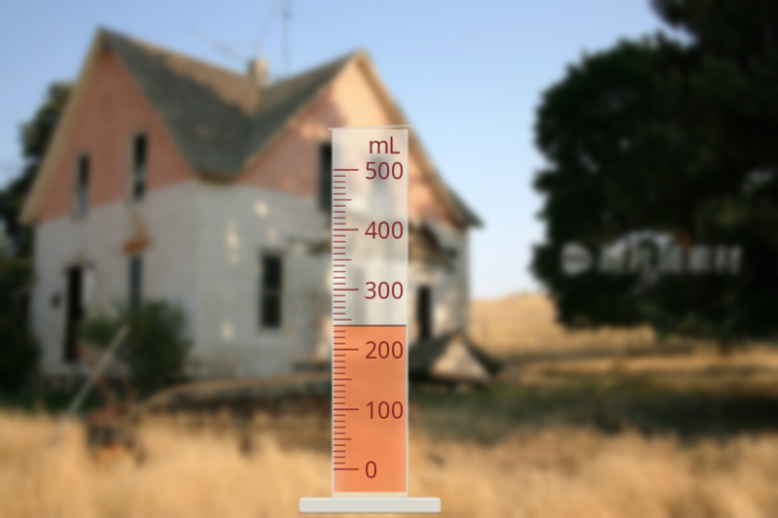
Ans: **240** mL
